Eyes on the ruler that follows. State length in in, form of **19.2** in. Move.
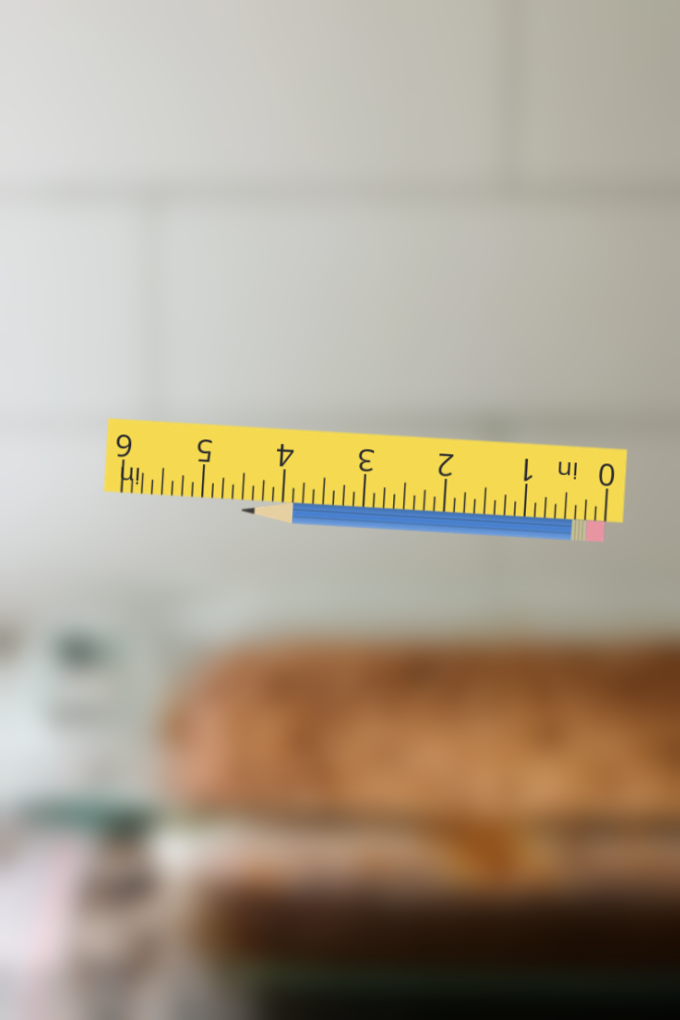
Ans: **4.5** in
